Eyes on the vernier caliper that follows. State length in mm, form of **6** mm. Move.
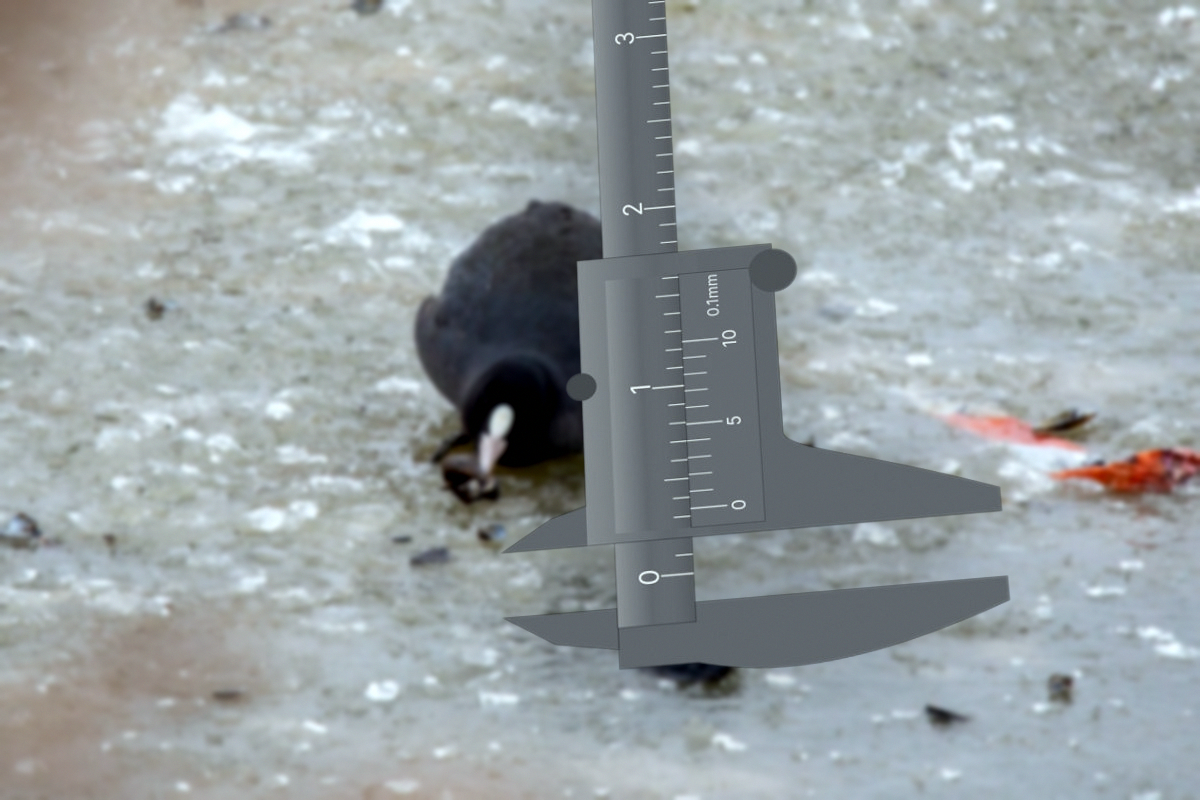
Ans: **3.4** mm
